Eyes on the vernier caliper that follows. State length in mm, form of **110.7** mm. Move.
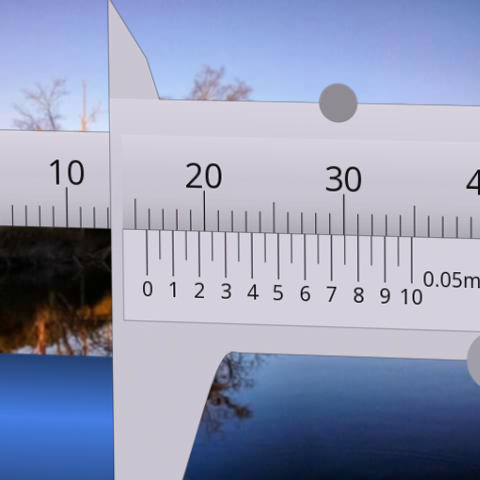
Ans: **15.8** mm
